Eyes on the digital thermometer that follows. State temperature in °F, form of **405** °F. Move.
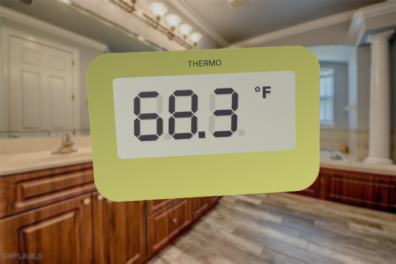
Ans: **68.3** °F
